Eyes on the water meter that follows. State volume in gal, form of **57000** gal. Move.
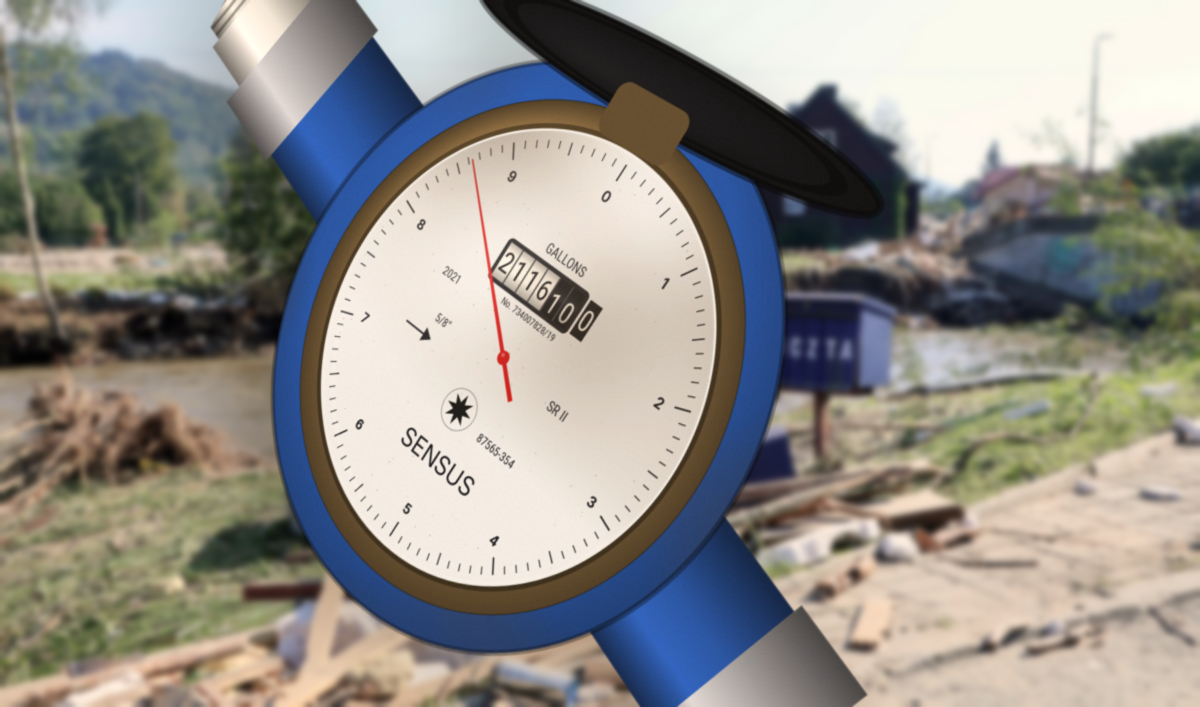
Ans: **2116098.6** gal
